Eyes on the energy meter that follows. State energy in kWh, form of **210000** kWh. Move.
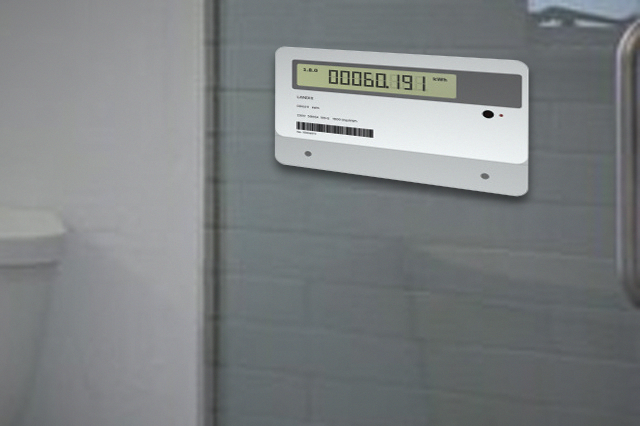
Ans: **60.191** kWh
